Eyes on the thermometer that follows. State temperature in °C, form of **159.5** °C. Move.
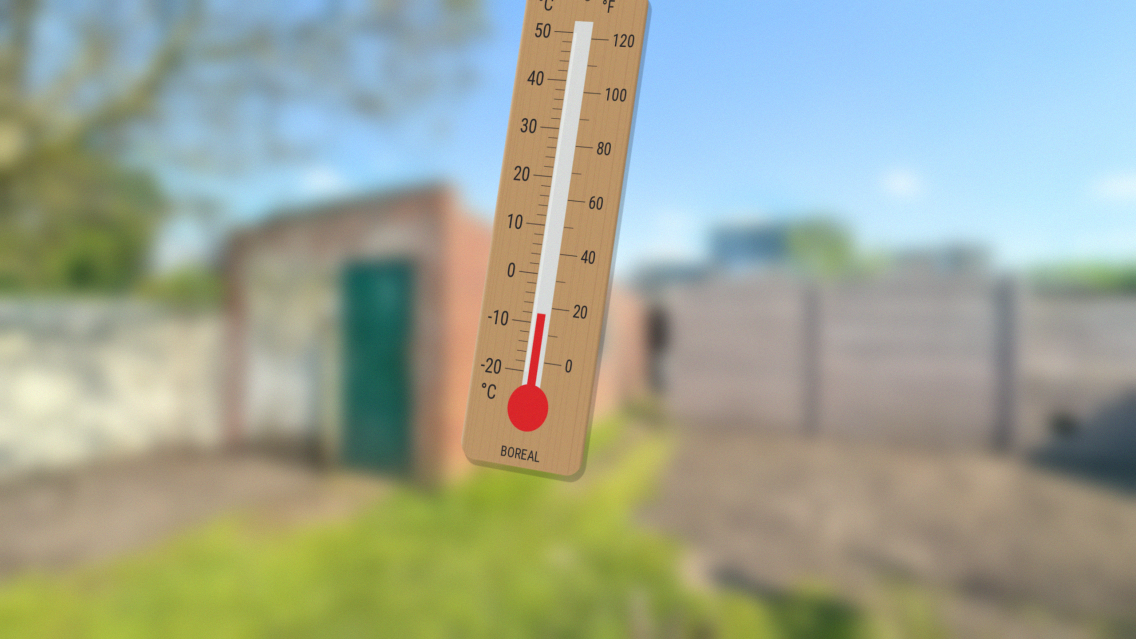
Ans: **-8** °C
